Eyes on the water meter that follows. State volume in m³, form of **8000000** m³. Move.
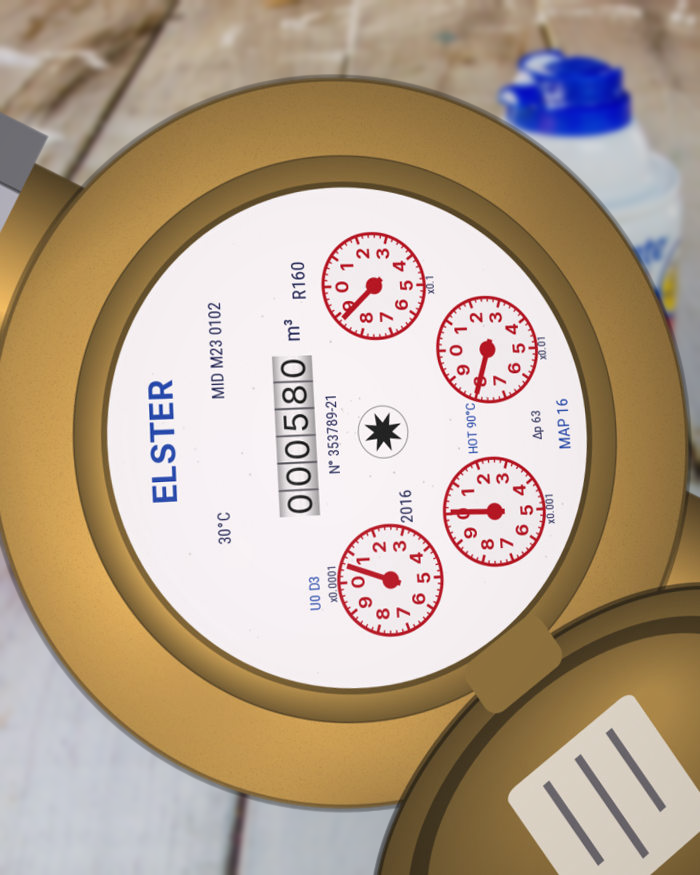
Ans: **580.8800** m³
